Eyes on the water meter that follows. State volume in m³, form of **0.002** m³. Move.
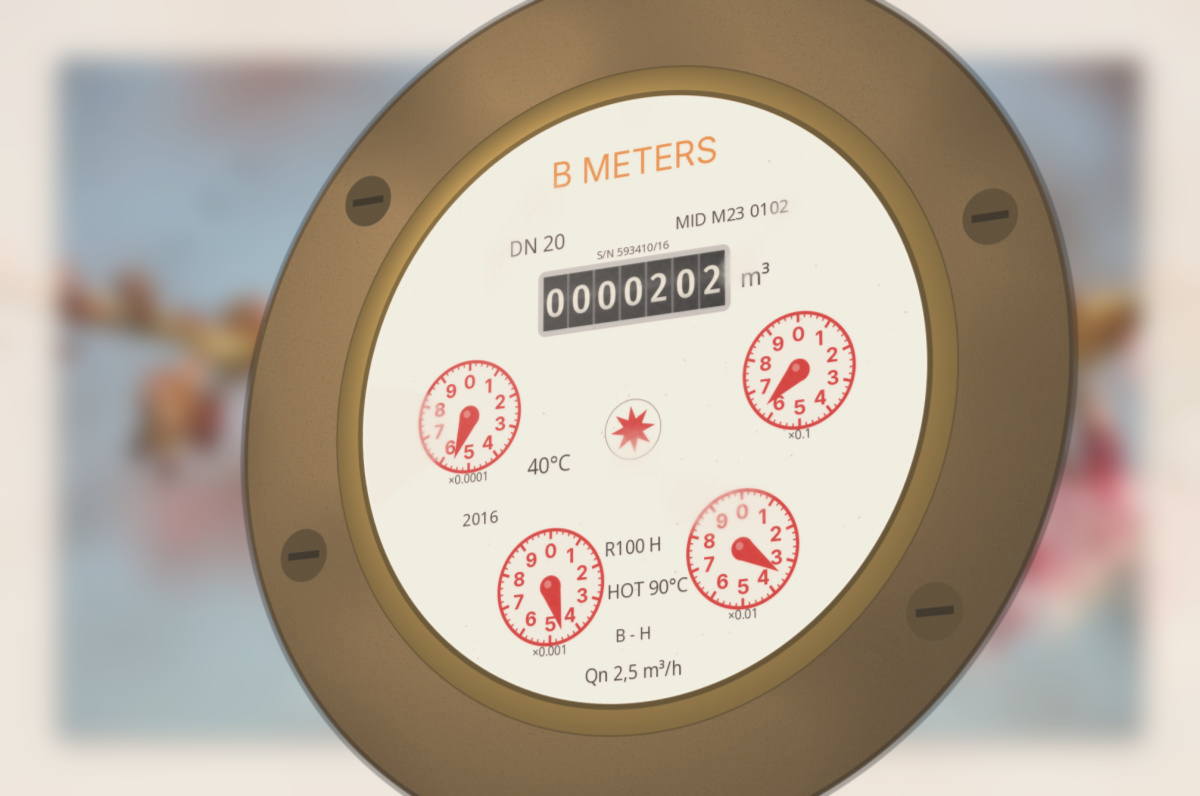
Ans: **202.6345** m³
